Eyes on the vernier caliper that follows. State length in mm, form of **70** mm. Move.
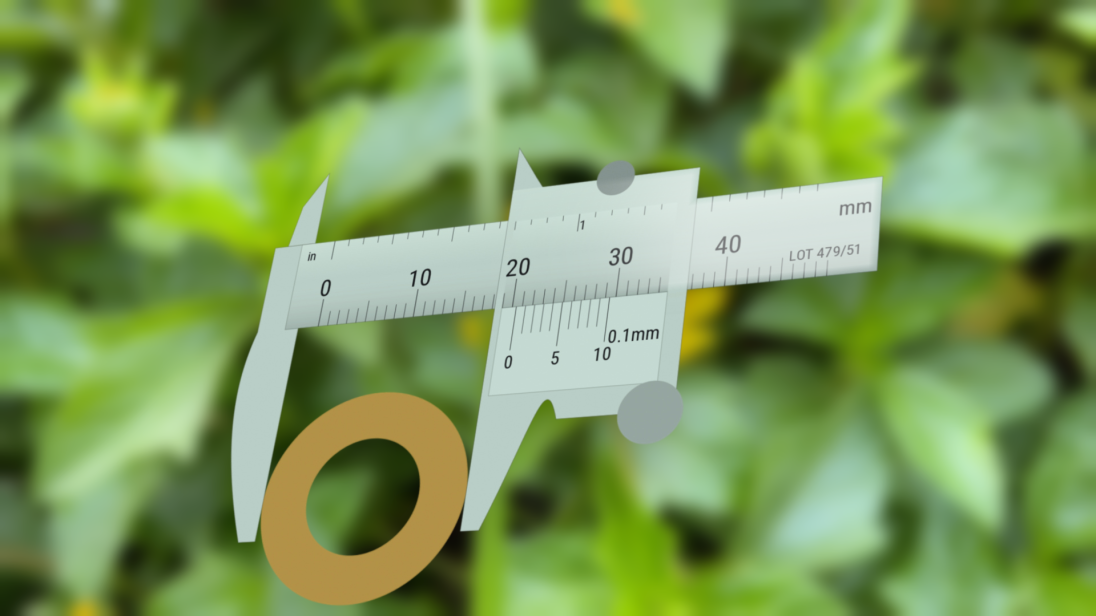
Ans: **20.4** mm
